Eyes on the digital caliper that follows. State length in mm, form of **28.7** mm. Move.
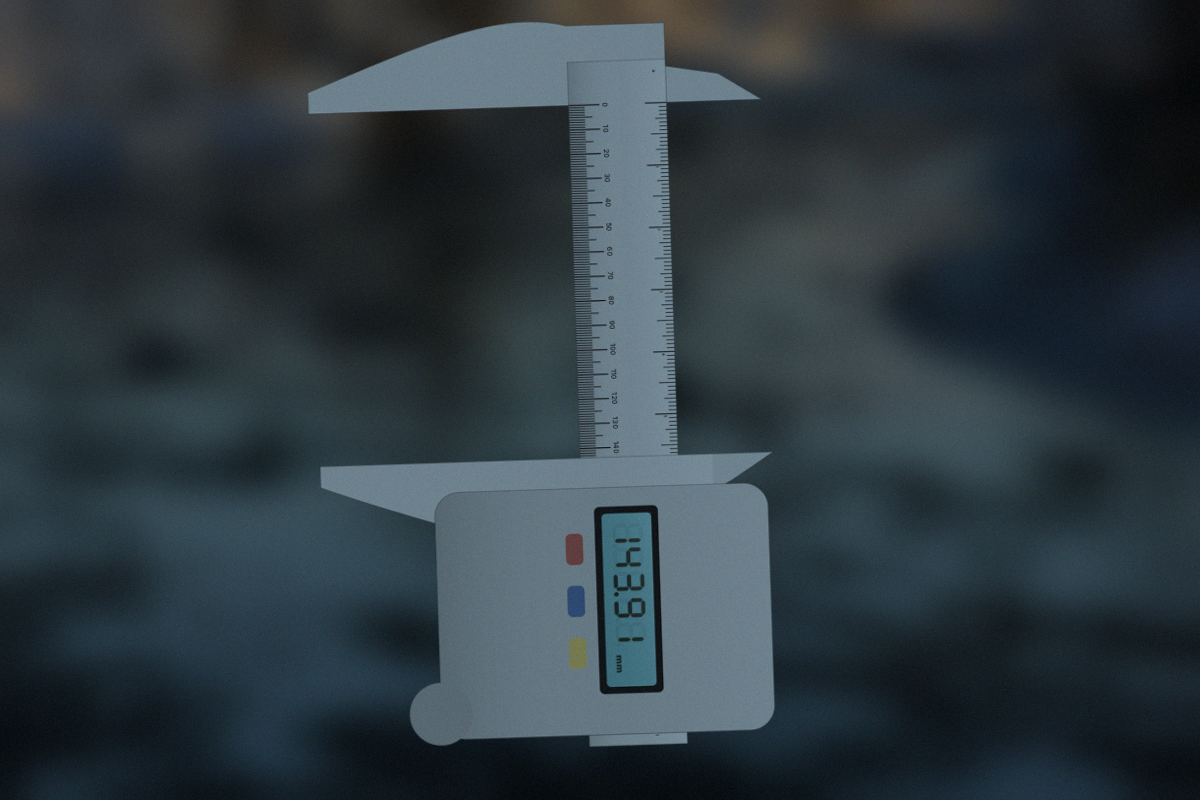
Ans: **143.91** mm
